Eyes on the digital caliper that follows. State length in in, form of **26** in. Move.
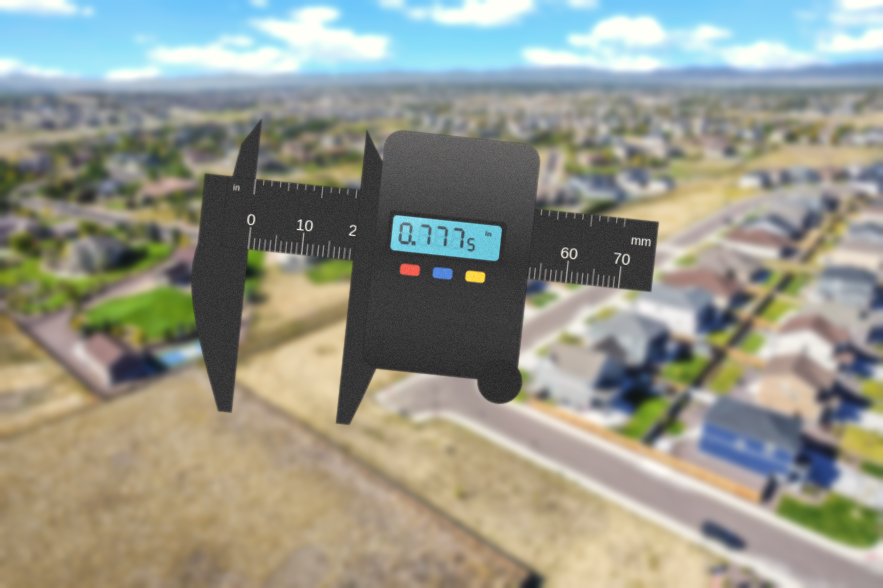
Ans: **0.7775** in
